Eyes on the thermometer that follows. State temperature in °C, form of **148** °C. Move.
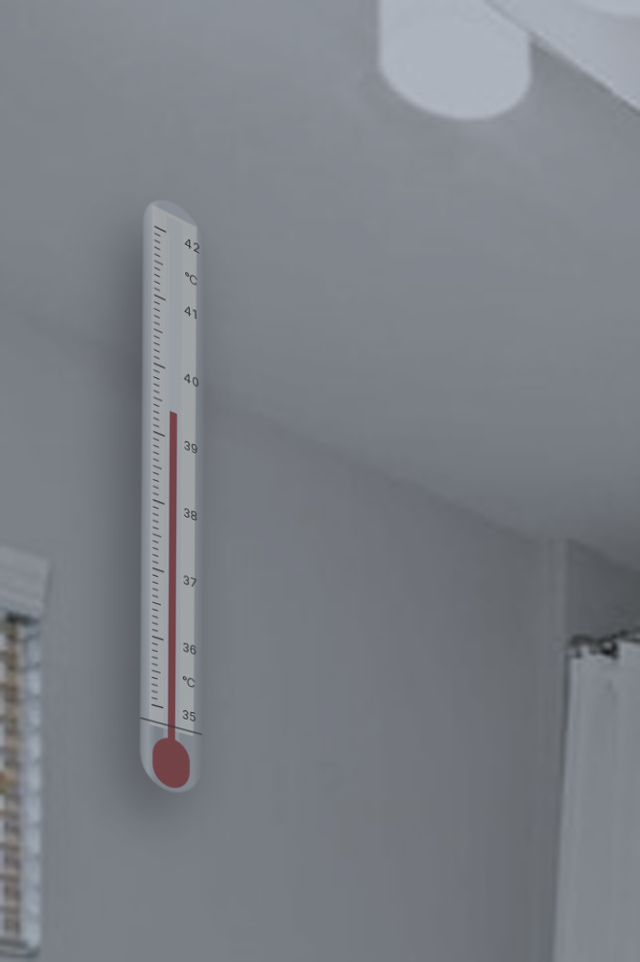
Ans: **39.4** °C
